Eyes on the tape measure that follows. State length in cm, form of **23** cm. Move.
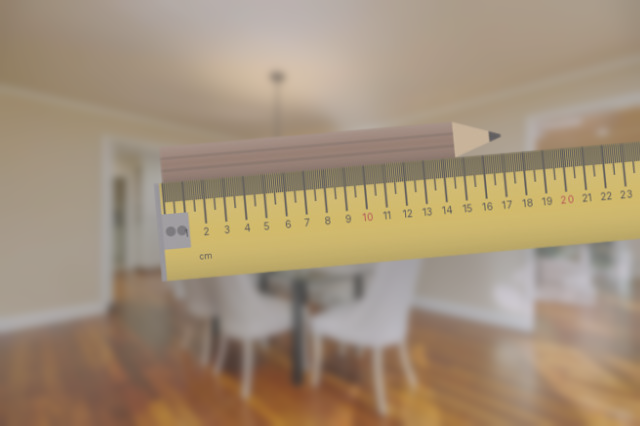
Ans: **17** cm
